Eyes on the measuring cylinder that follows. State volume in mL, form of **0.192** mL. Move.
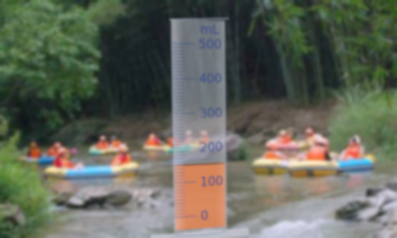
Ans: **150** mL
